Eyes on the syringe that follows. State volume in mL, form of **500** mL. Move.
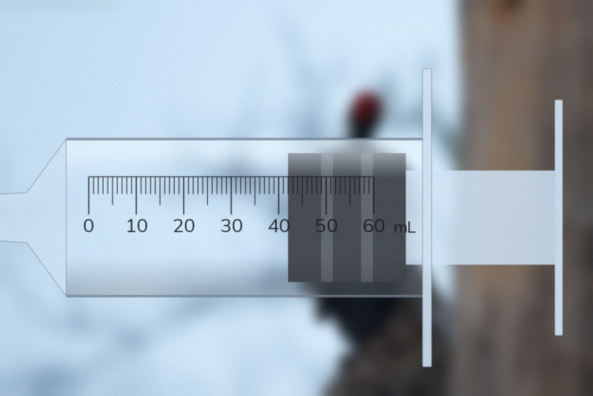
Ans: **42** mL
